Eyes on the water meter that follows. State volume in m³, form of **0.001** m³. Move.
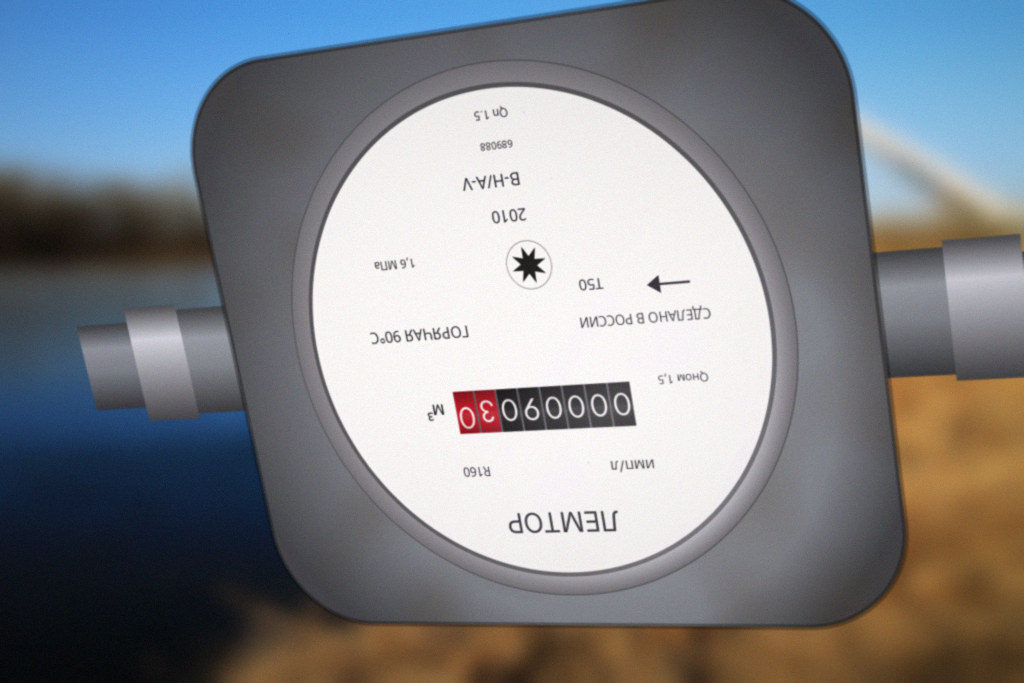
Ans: **90.30** m³
